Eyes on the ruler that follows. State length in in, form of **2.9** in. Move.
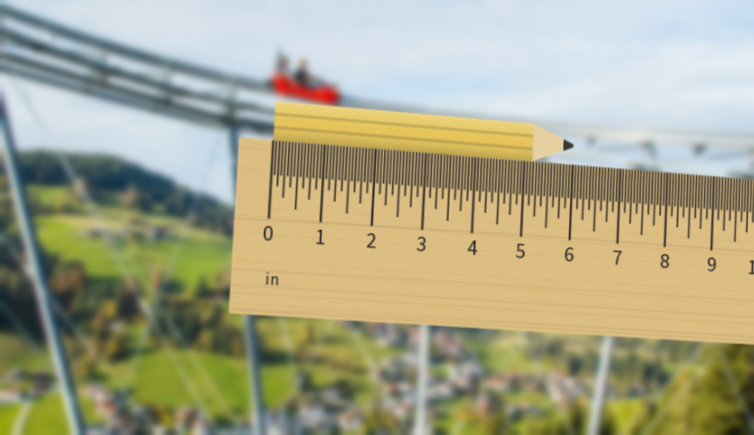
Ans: **6** in
